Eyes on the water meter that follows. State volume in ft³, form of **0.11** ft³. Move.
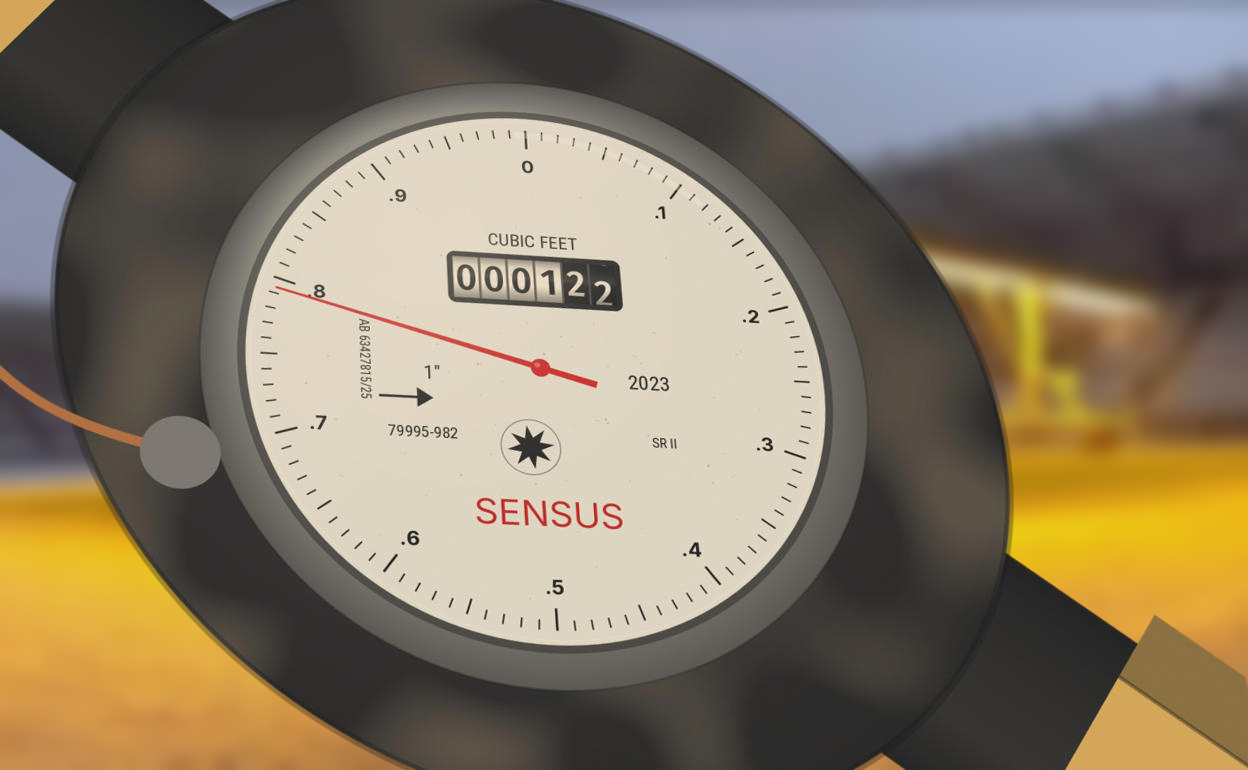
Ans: **121.79** ft³
